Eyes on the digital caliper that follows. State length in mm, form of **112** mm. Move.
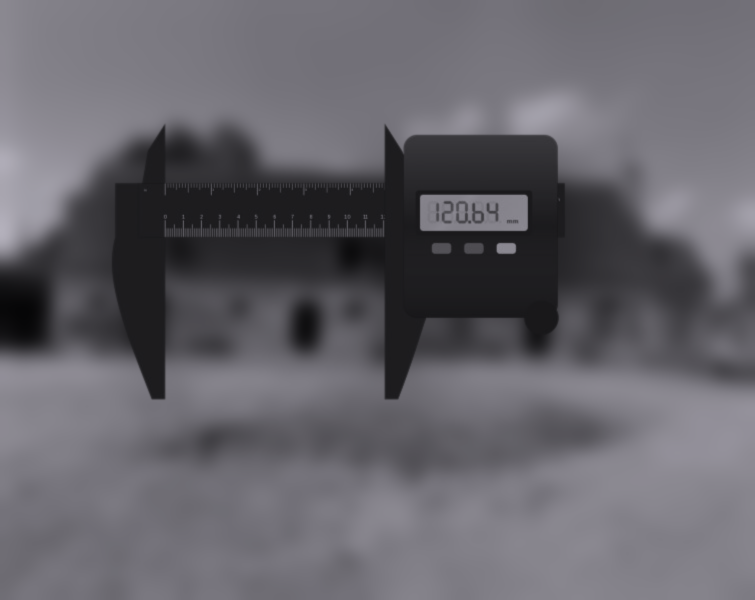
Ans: **120.64** mm
